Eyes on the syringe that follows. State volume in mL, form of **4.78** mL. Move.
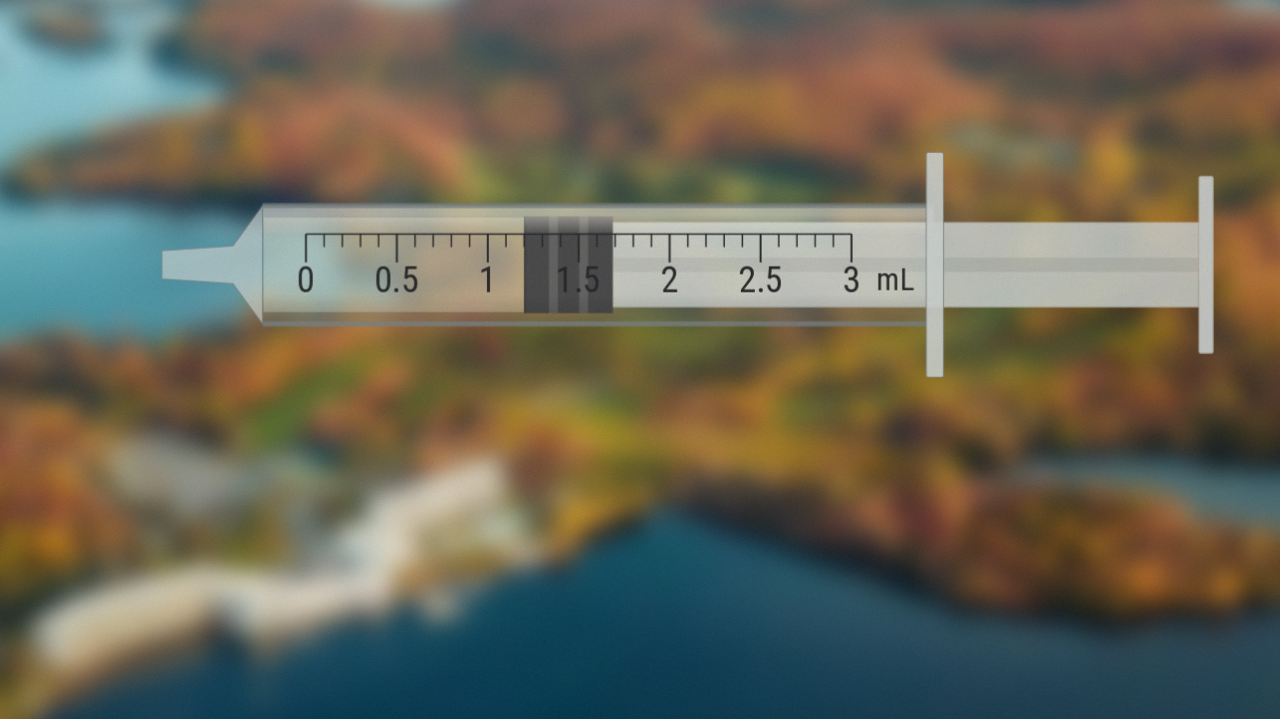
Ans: **1.2** mL
